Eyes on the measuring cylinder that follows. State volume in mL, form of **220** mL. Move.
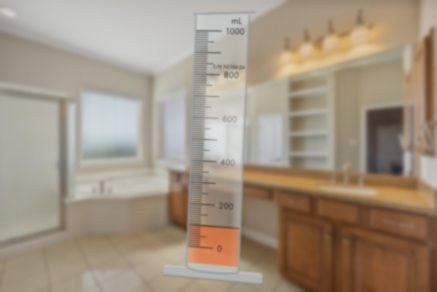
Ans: **100** mL
